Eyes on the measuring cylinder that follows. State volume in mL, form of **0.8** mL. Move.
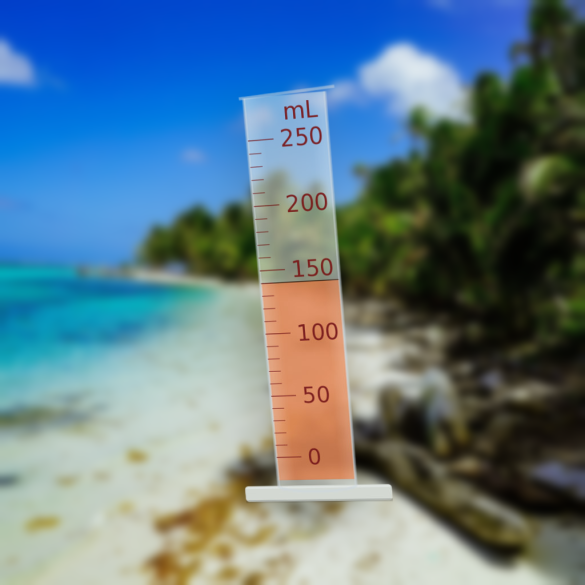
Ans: **140** mL
